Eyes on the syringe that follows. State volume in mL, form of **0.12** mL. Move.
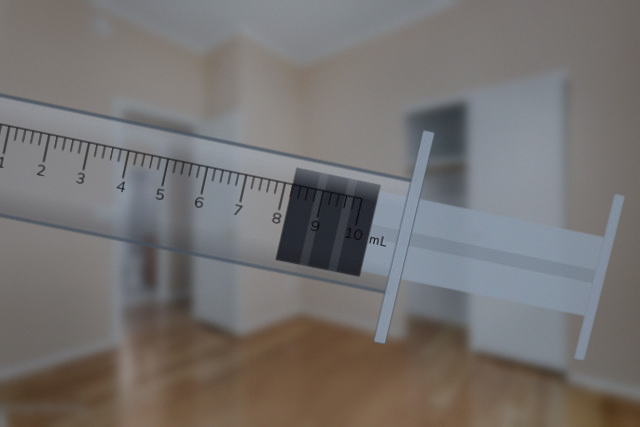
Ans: **8.2** mL
